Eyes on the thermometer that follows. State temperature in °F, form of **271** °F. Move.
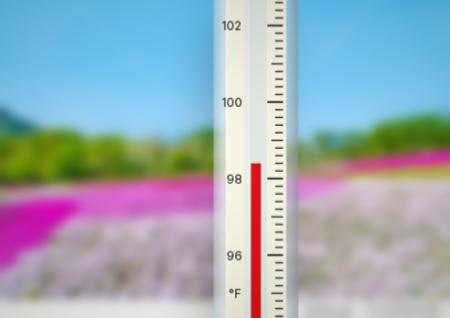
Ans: **98.4** °F
